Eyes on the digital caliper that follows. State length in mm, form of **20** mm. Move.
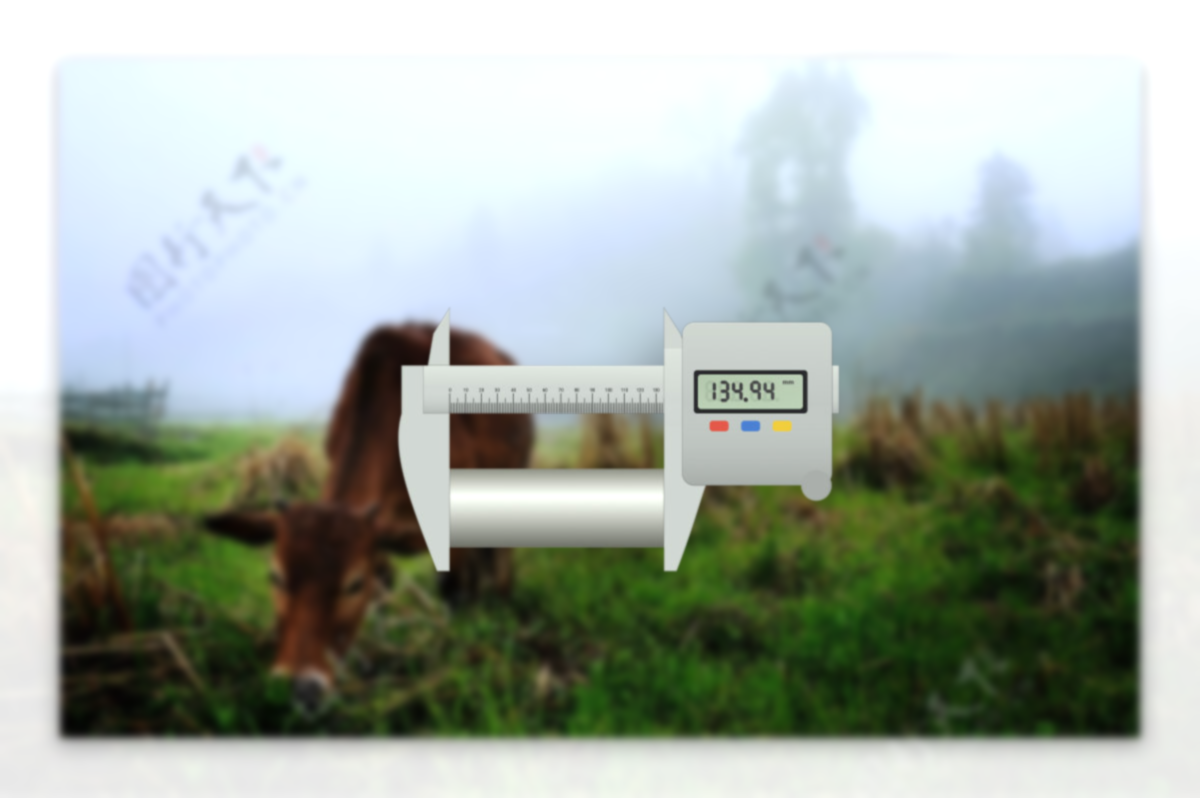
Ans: **134.94** mm
